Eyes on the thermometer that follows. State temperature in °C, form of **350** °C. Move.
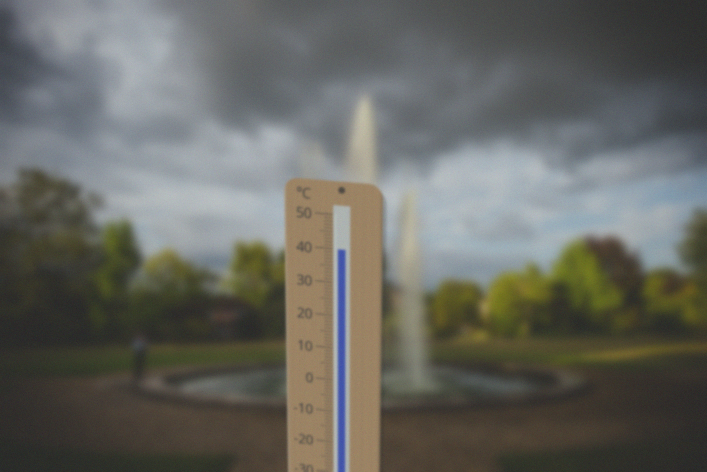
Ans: **40** °C
